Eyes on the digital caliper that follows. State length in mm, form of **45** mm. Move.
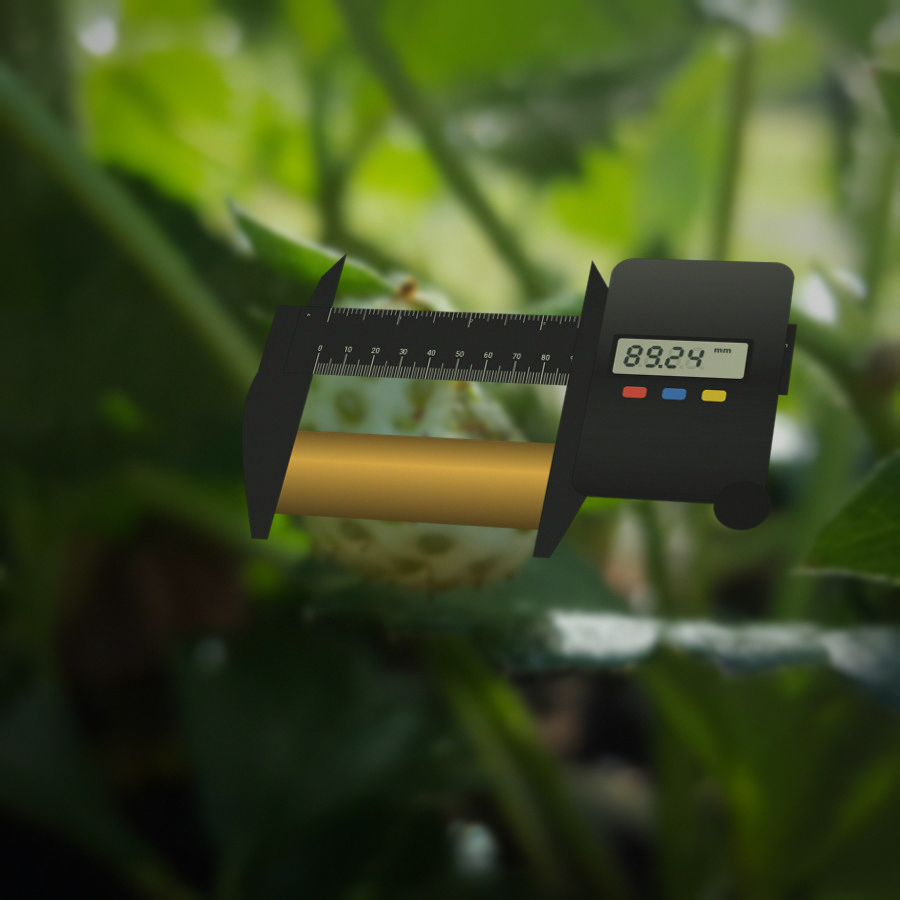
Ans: **89.24** mm
